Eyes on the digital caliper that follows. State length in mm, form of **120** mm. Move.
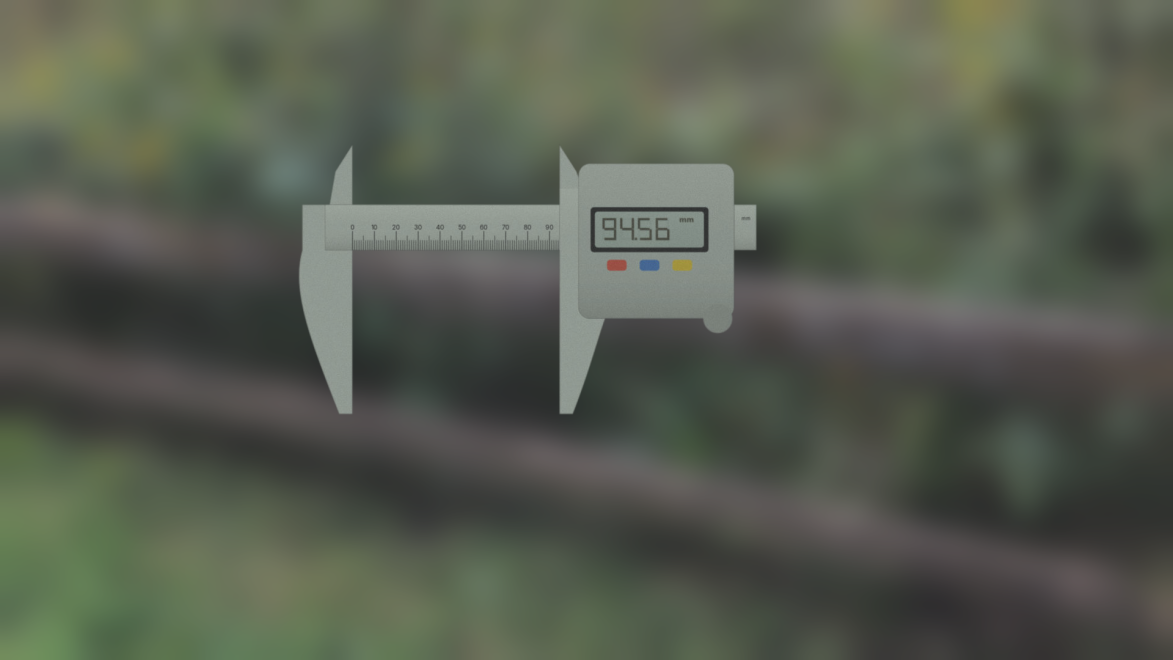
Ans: **94.56** mm
